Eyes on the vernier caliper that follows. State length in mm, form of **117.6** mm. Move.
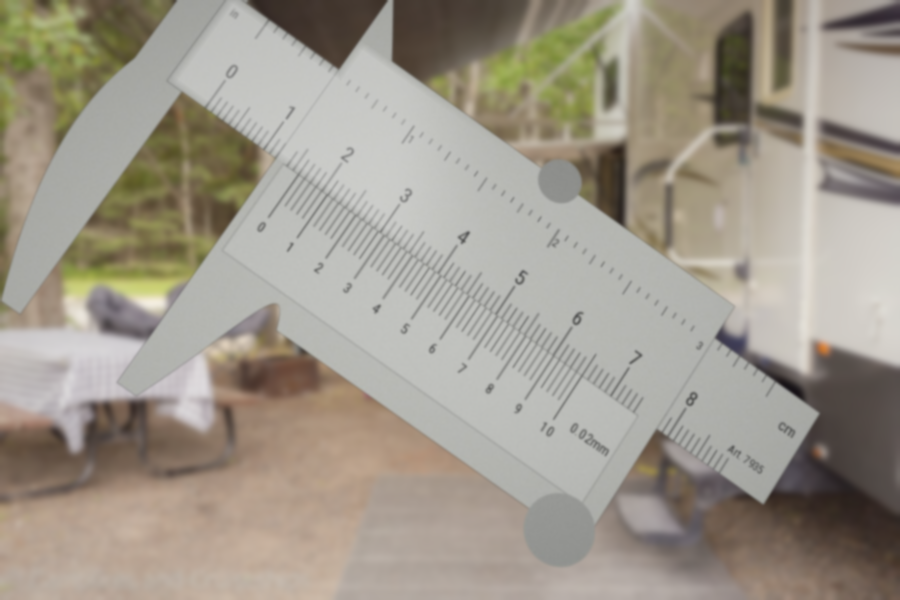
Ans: **16.0** mm
